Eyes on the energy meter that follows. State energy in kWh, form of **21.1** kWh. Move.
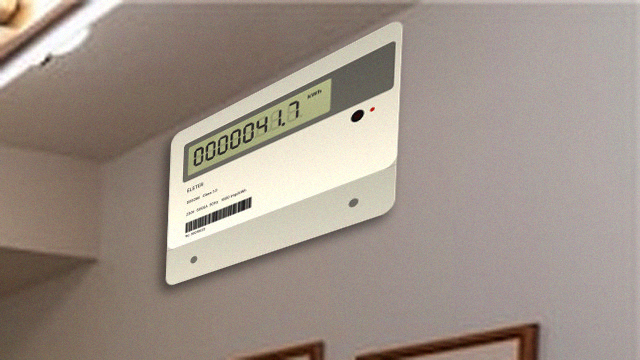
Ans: **41.7** kWh
